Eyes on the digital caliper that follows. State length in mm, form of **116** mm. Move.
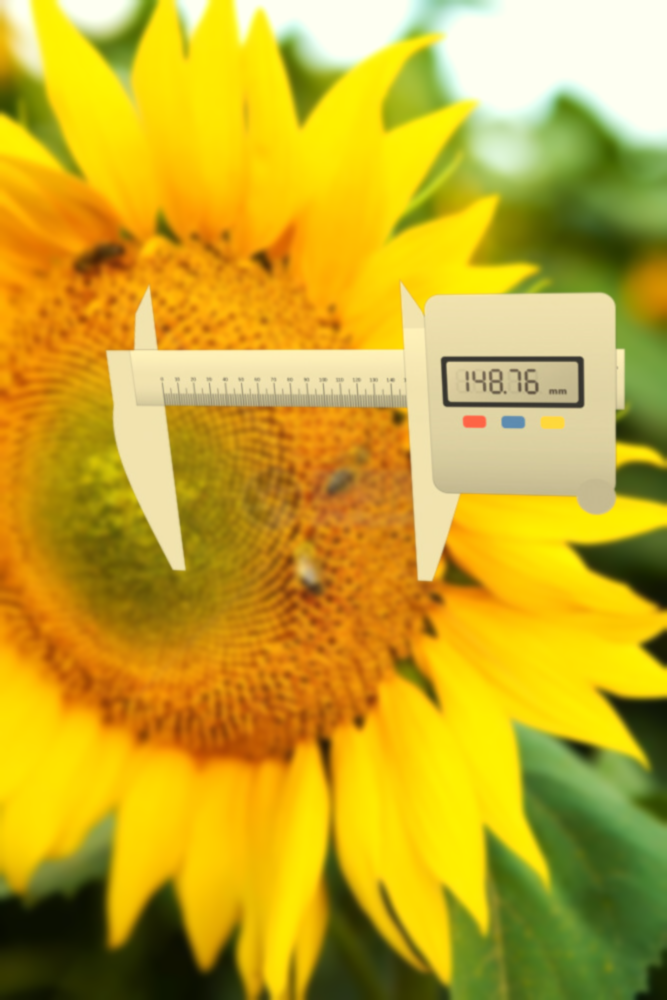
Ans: **148.76** mm
